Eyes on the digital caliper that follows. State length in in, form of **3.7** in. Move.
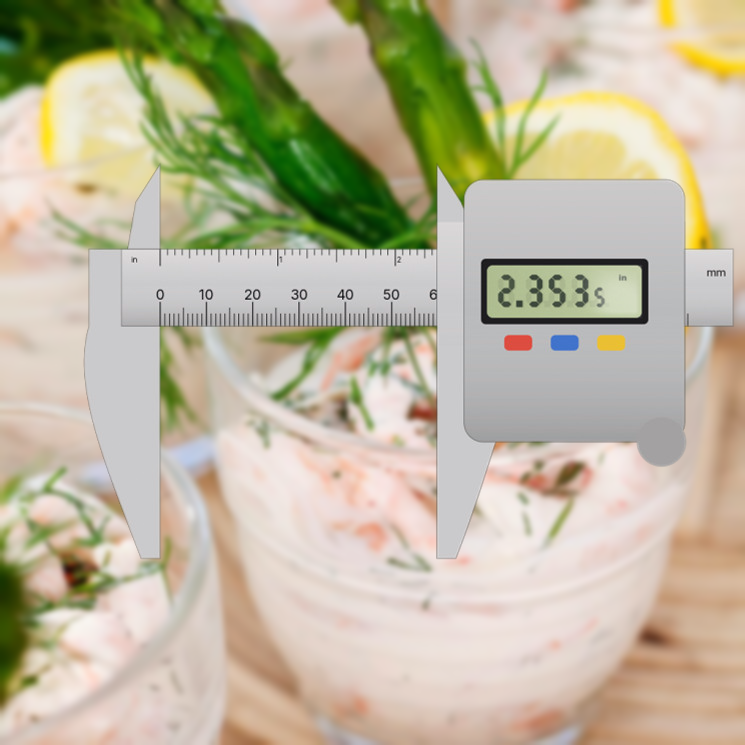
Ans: **2.3535** in
